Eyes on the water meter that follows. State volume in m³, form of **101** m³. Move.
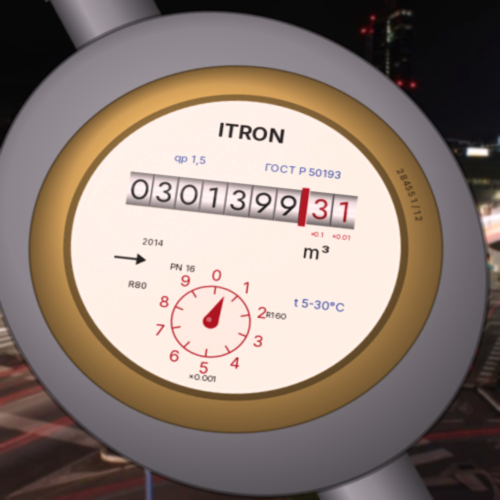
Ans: **301399.310** m³
